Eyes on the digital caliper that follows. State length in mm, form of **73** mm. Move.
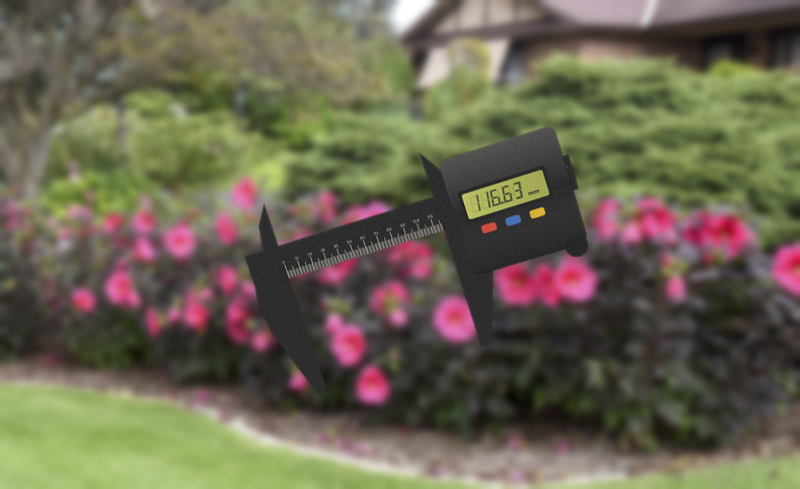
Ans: **116.63** mm
